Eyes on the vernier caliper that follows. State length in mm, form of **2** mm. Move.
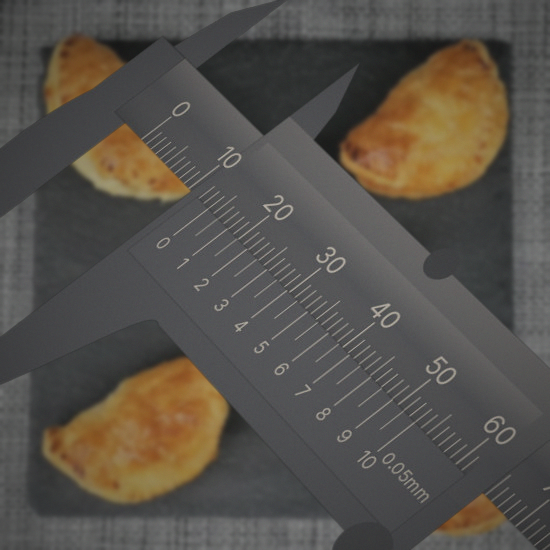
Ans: **14.0** mm
